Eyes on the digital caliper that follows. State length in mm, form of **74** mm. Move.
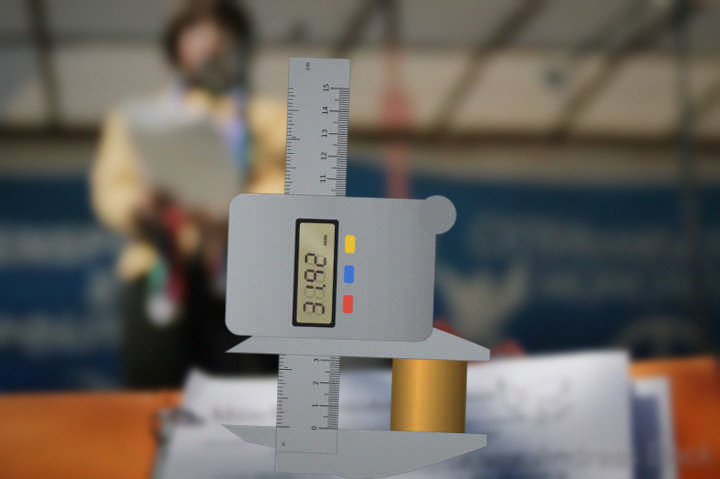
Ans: **31.92** mm
